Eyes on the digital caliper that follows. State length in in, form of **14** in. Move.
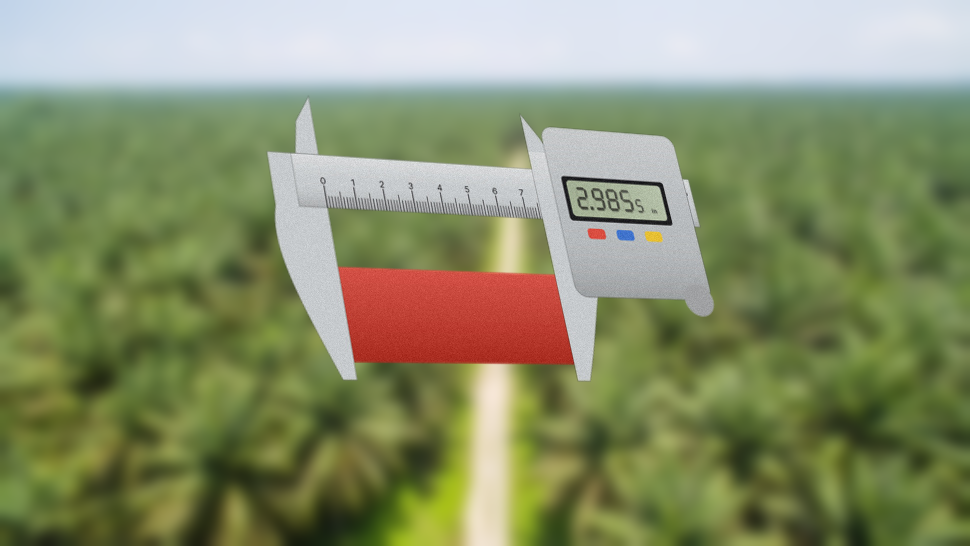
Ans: **2.9855** in
